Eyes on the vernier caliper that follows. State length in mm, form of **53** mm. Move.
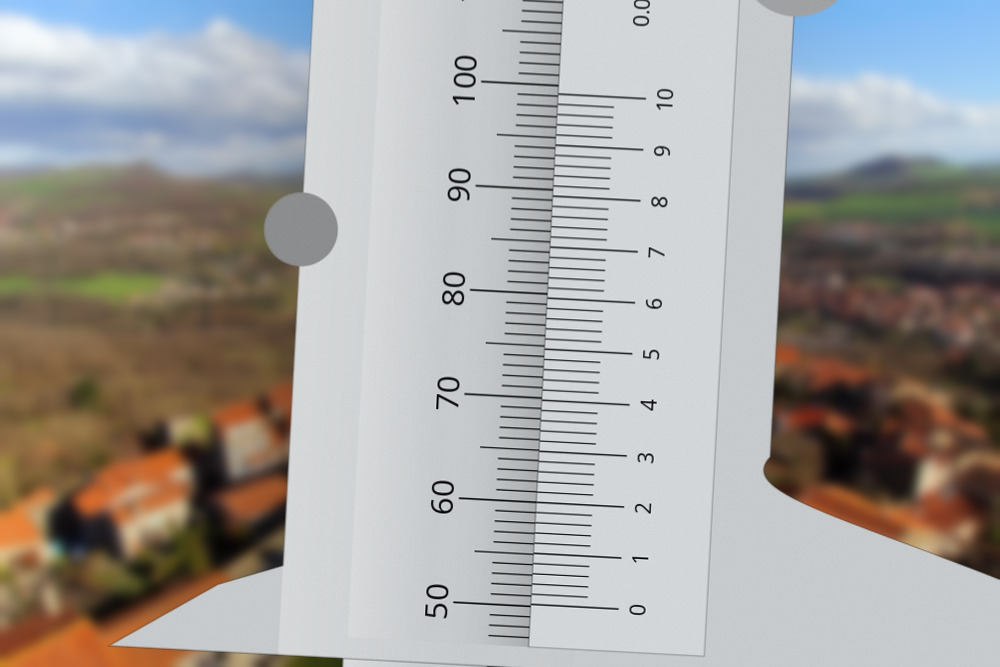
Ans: **50.2** mm
